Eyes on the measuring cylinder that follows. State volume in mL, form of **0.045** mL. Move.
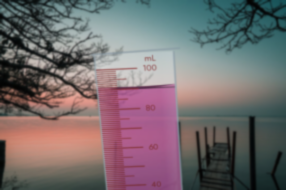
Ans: **90** mL
